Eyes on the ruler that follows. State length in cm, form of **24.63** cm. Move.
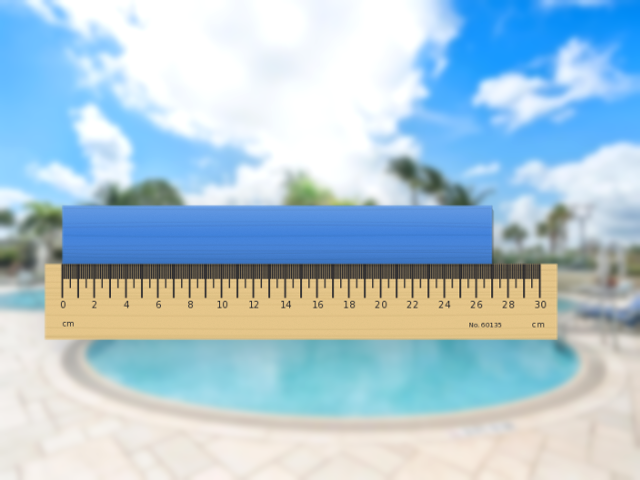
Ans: **27** cm
